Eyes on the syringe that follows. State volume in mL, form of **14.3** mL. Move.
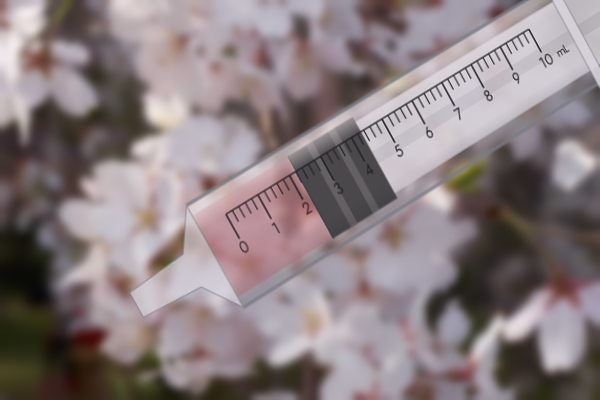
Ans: **2.2** mL
